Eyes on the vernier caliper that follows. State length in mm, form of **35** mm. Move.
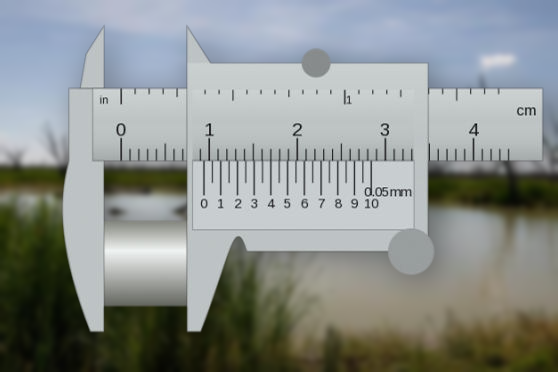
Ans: **9.4** mm
